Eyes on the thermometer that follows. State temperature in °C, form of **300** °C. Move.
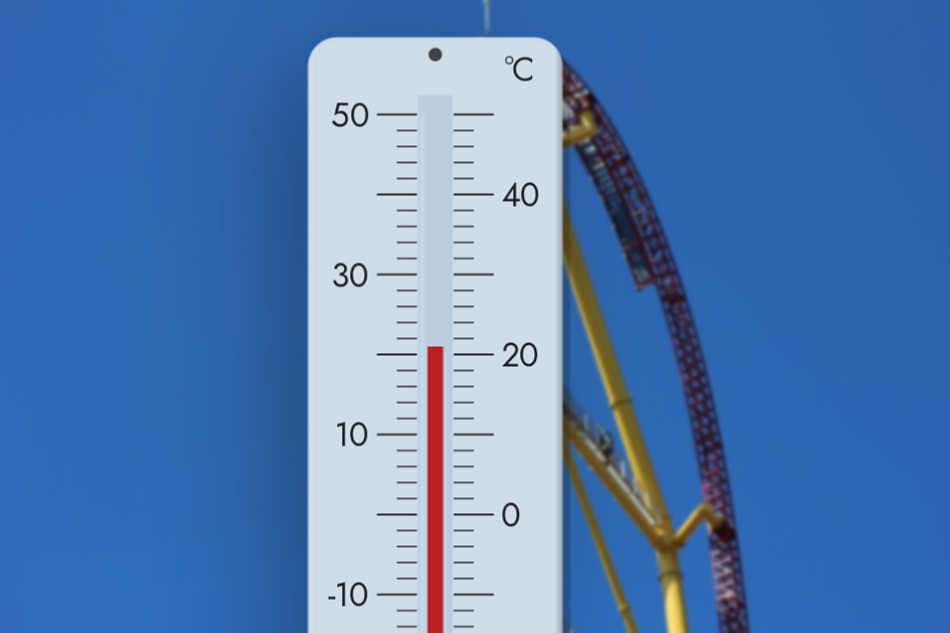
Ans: **21** °C
